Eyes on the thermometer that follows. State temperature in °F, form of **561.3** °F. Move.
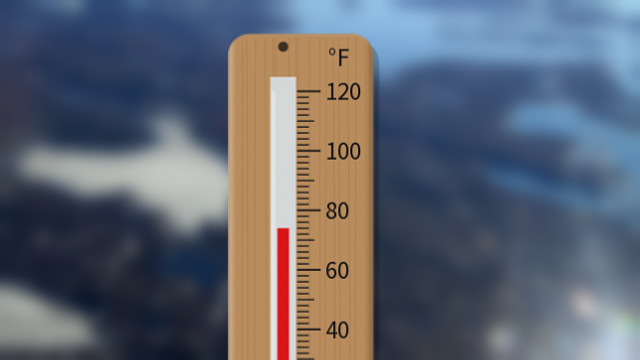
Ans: **74** °F
